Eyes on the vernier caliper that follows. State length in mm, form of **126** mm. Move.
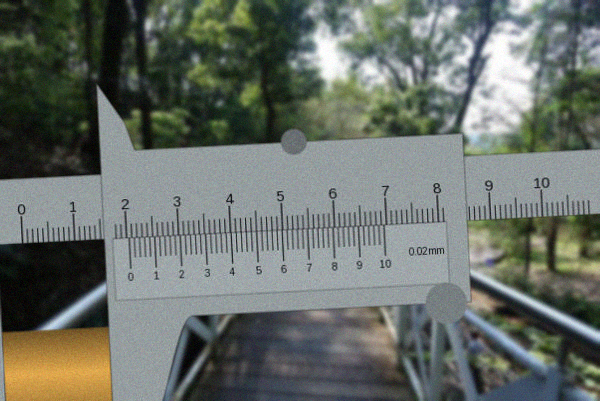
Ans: **20.5** mm
